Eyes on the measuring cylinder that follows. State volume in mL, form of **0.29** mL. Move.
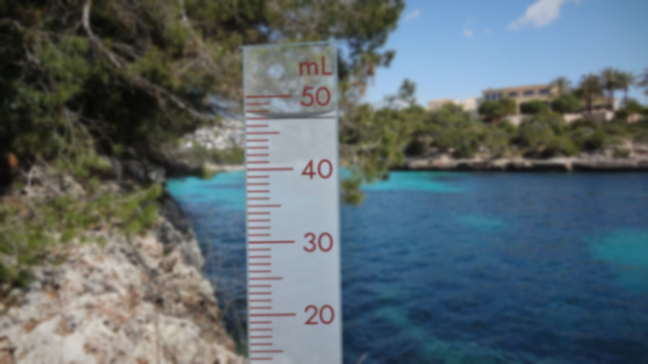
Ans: **47** mL
